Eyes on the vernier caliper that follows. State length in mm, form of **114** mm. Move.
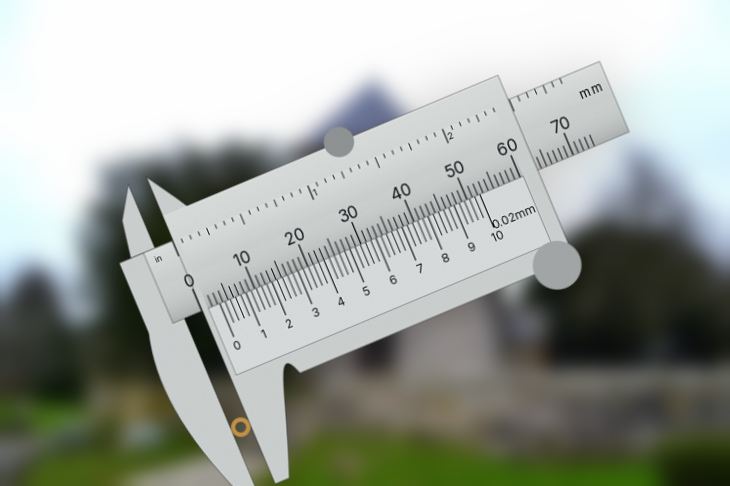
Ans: **3.4** mm
